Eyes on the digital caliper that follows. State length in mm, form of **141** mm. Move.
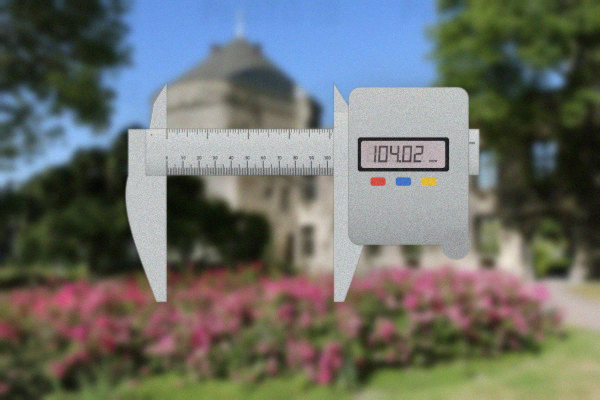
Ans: **104.02** mm
